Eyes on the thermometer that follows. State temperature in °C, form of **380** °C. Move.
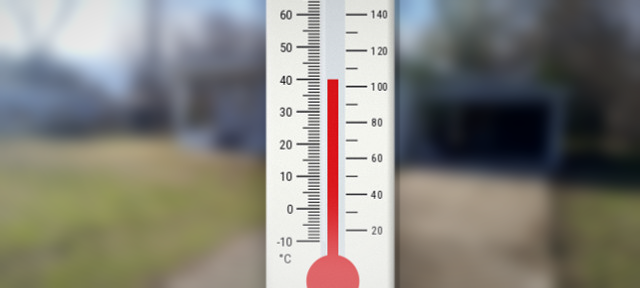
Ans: **40** °C
